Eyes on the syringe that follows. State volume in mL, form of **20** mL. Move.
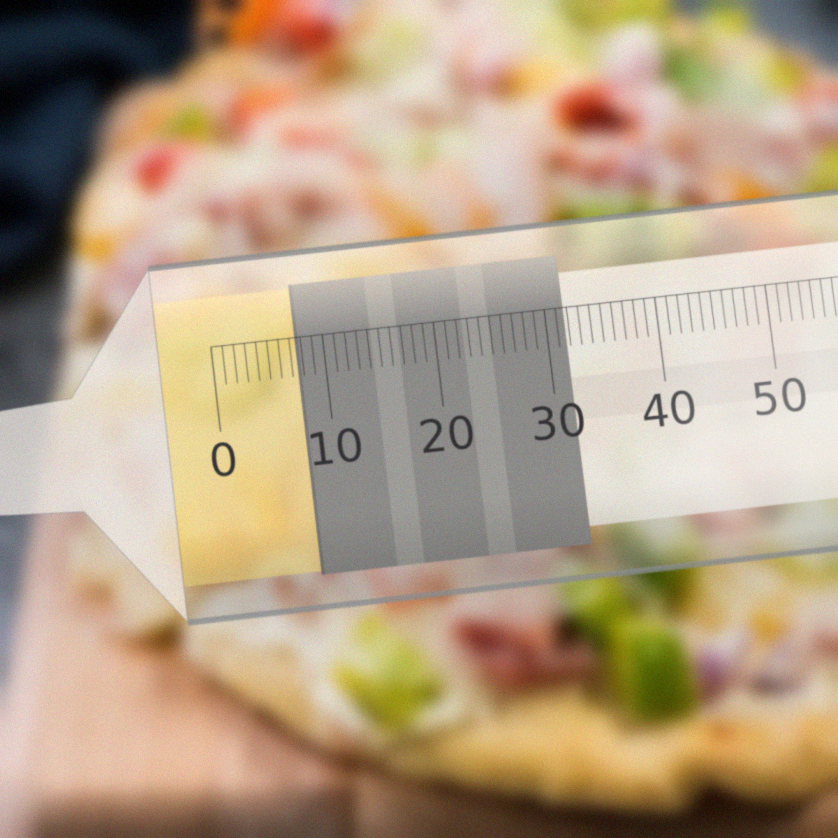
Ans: **7.5** mL
